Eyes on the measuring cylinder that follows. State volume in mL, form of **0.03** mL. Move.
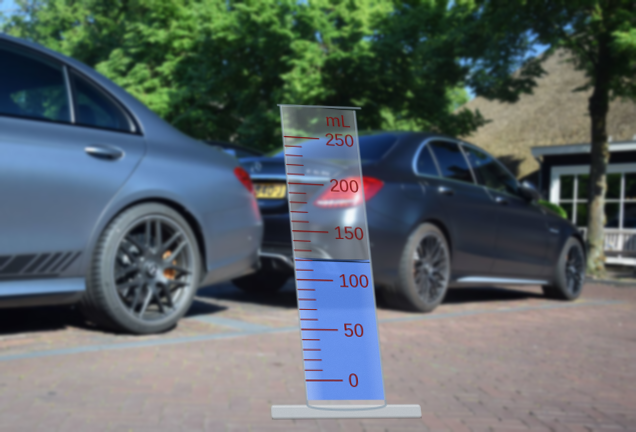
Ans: **120** mL
